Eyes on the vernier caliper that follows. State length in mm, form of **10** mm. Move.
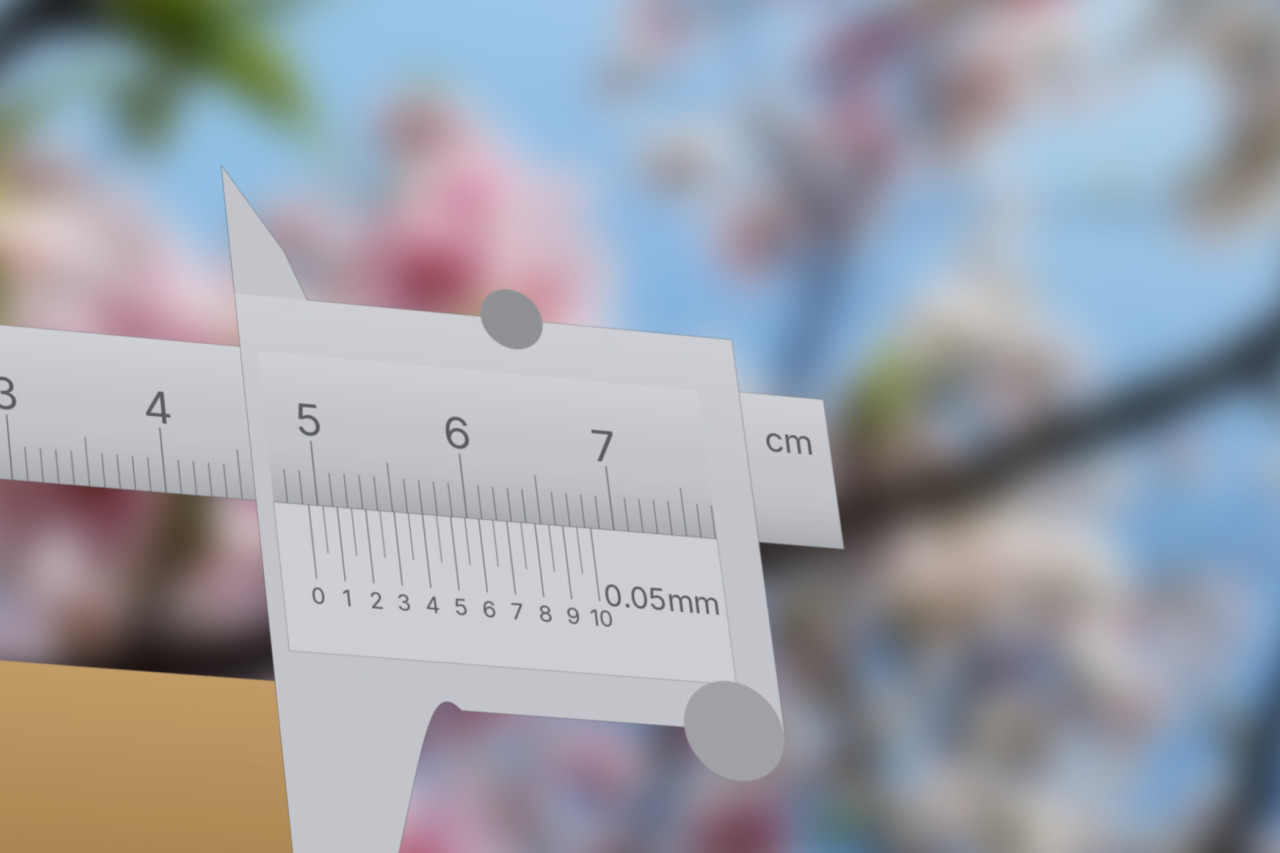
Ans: **49.4** mm
